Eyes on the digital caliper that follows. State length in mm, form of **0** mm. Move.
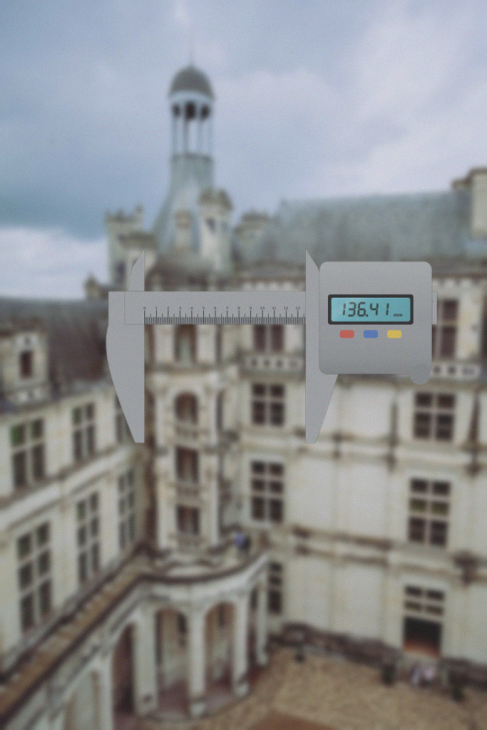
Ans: **136.41** mm
